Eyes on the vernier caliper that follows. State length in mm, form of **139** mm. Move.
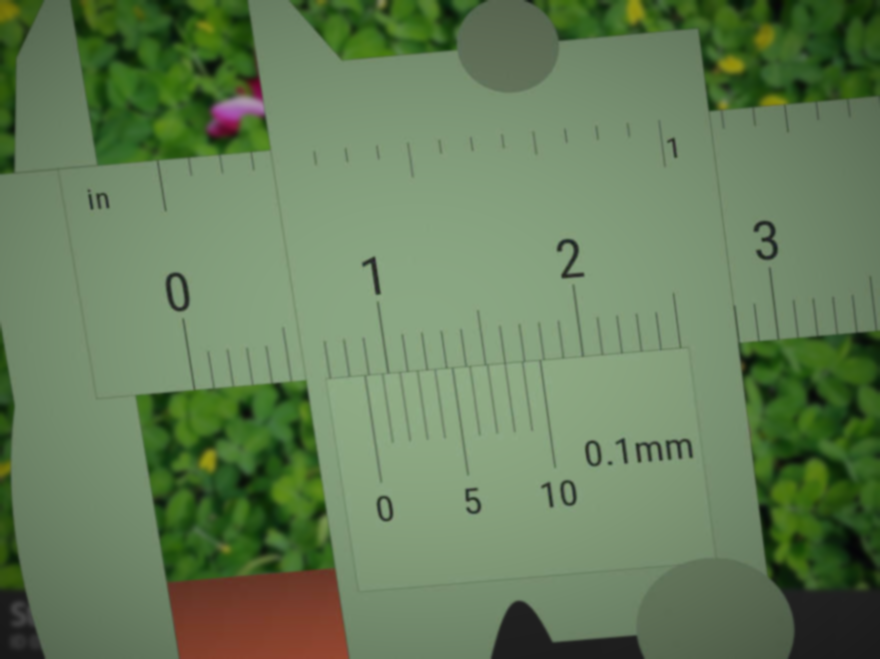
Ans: **8.8** mm
